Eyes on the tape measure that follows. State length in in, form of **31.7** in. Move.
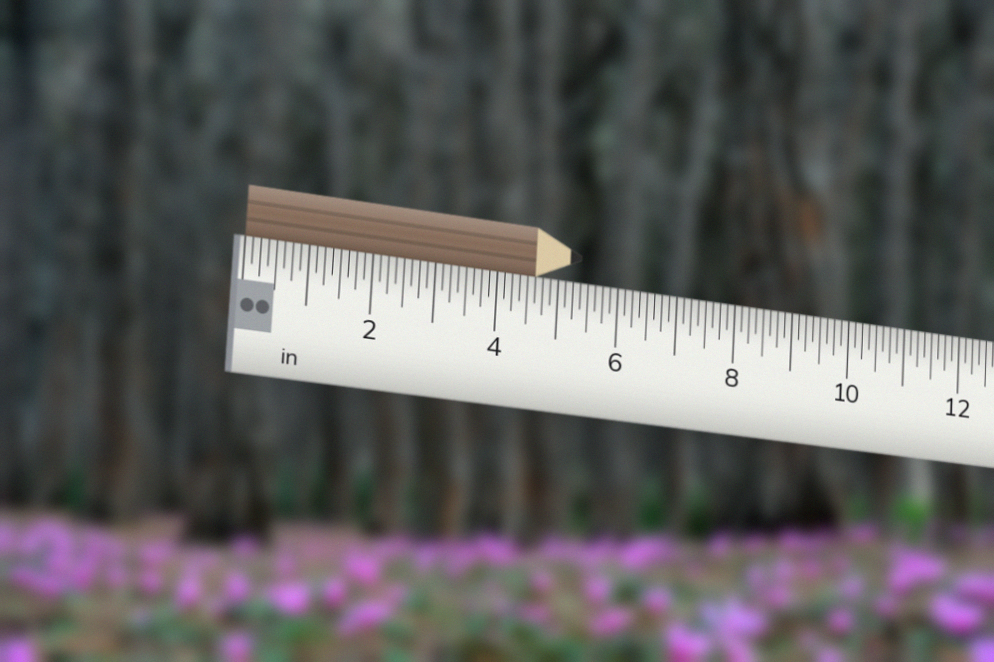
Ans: **5.375** in
